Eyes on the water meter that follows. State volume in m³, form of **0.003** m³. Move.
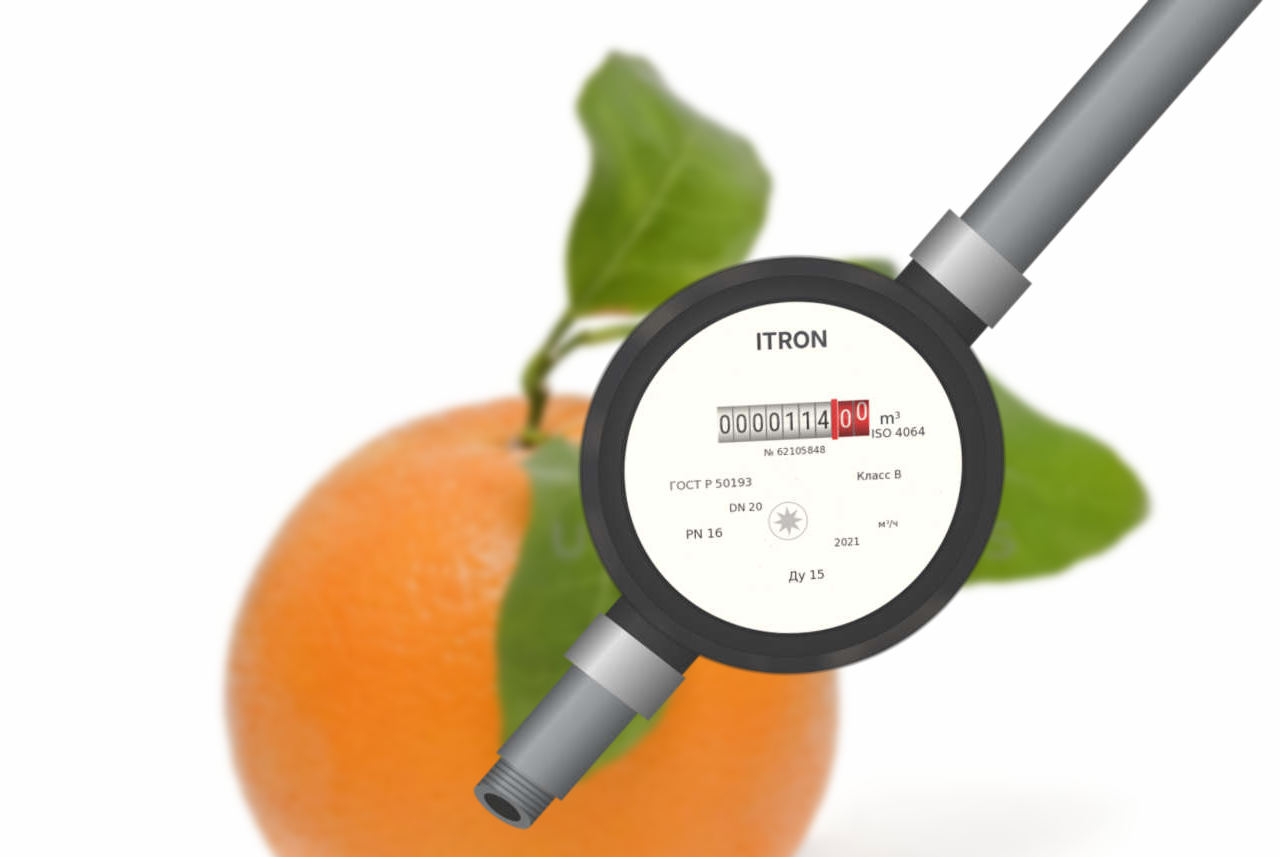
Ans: **114.00** m³
